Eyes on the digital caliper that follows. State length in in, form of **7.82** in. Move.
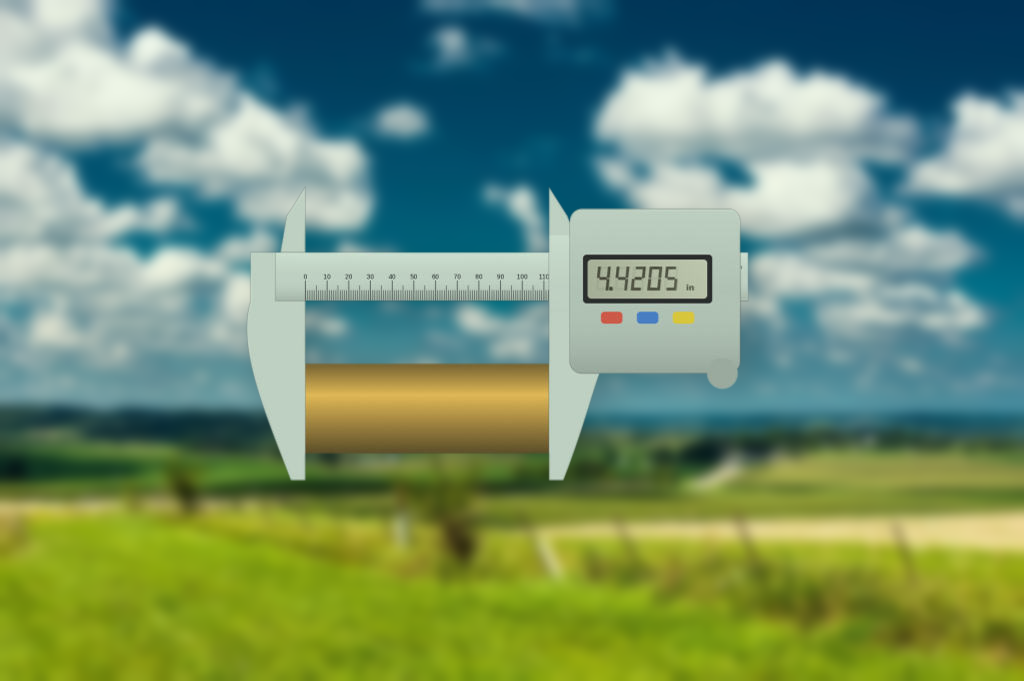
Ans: **4.4205** in
